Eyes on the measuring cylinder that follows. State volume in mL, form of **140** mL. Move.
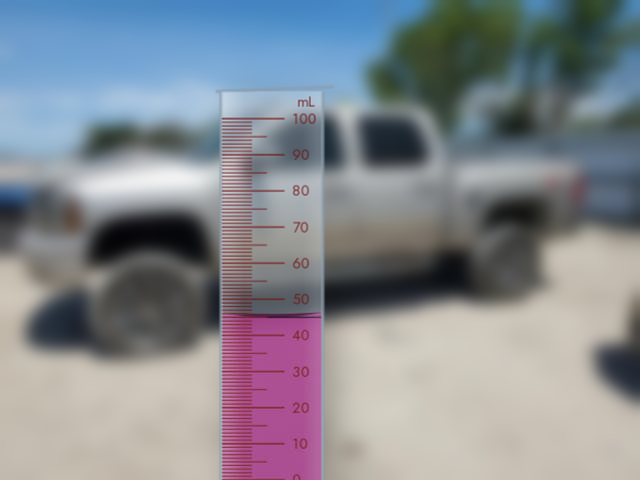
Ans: **45** mL
